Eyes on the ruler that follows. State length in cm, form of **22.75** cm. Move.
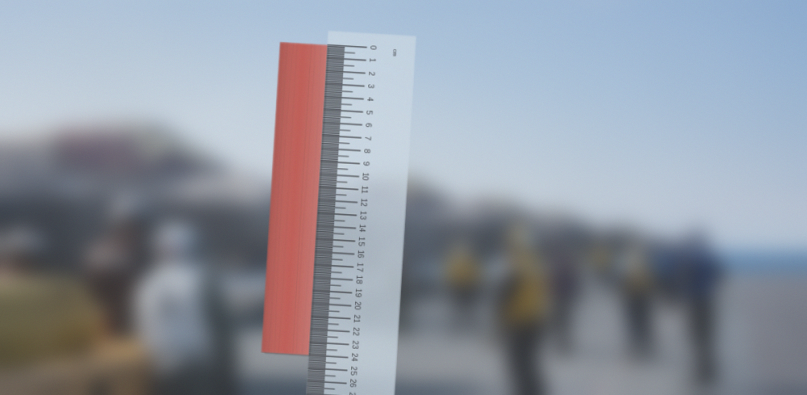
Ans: **24** cm
